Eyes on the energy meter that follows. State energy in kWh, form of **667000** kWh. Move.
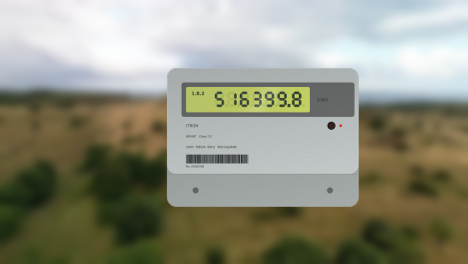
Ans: **516399.8** kWh
